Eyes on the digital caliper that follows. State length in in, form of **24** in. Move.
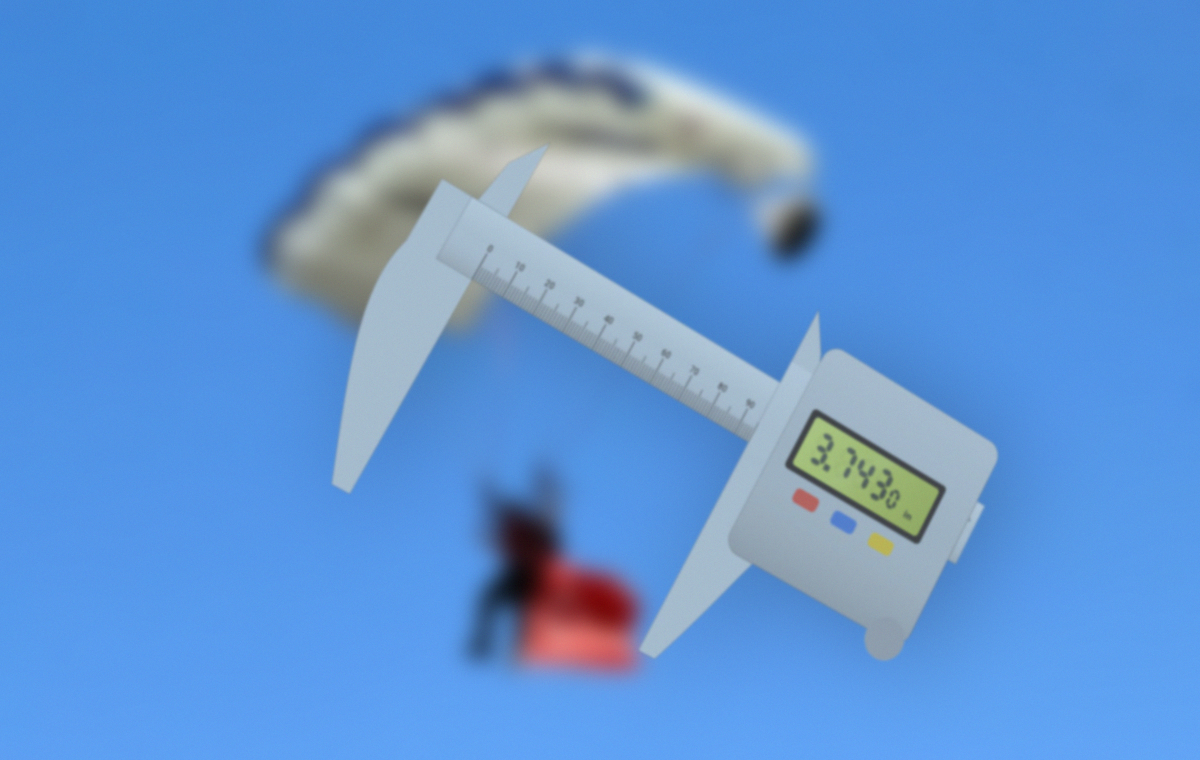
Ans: **3.7430** in
